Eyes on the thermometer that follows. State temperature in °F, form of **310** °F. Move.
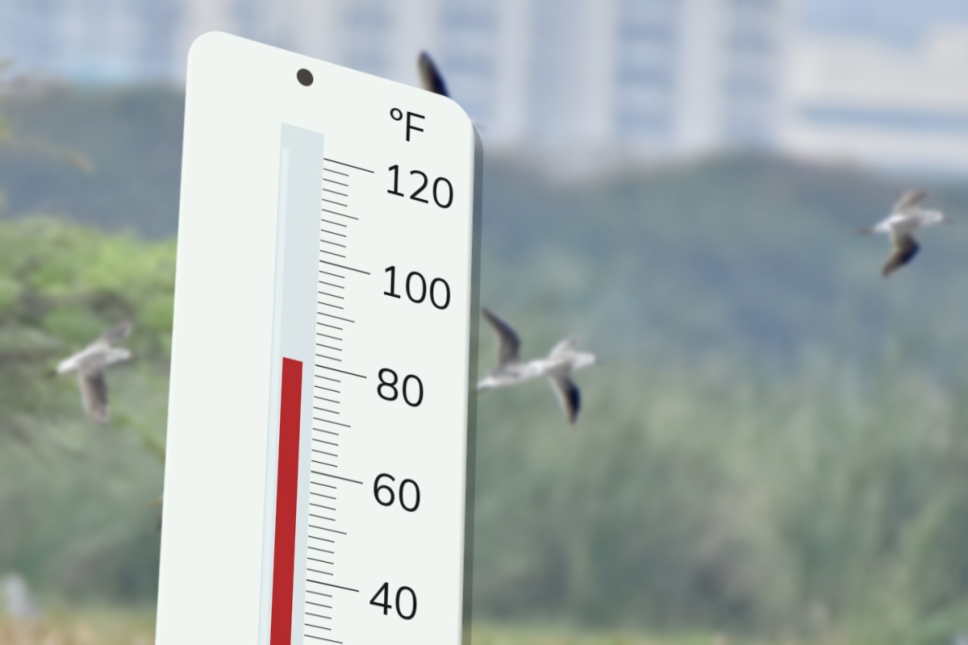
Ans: **80** °F
